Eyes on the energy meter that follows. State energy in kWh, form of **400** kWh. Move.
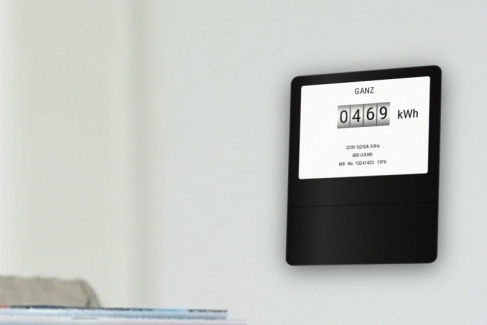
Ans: **469** kWh
